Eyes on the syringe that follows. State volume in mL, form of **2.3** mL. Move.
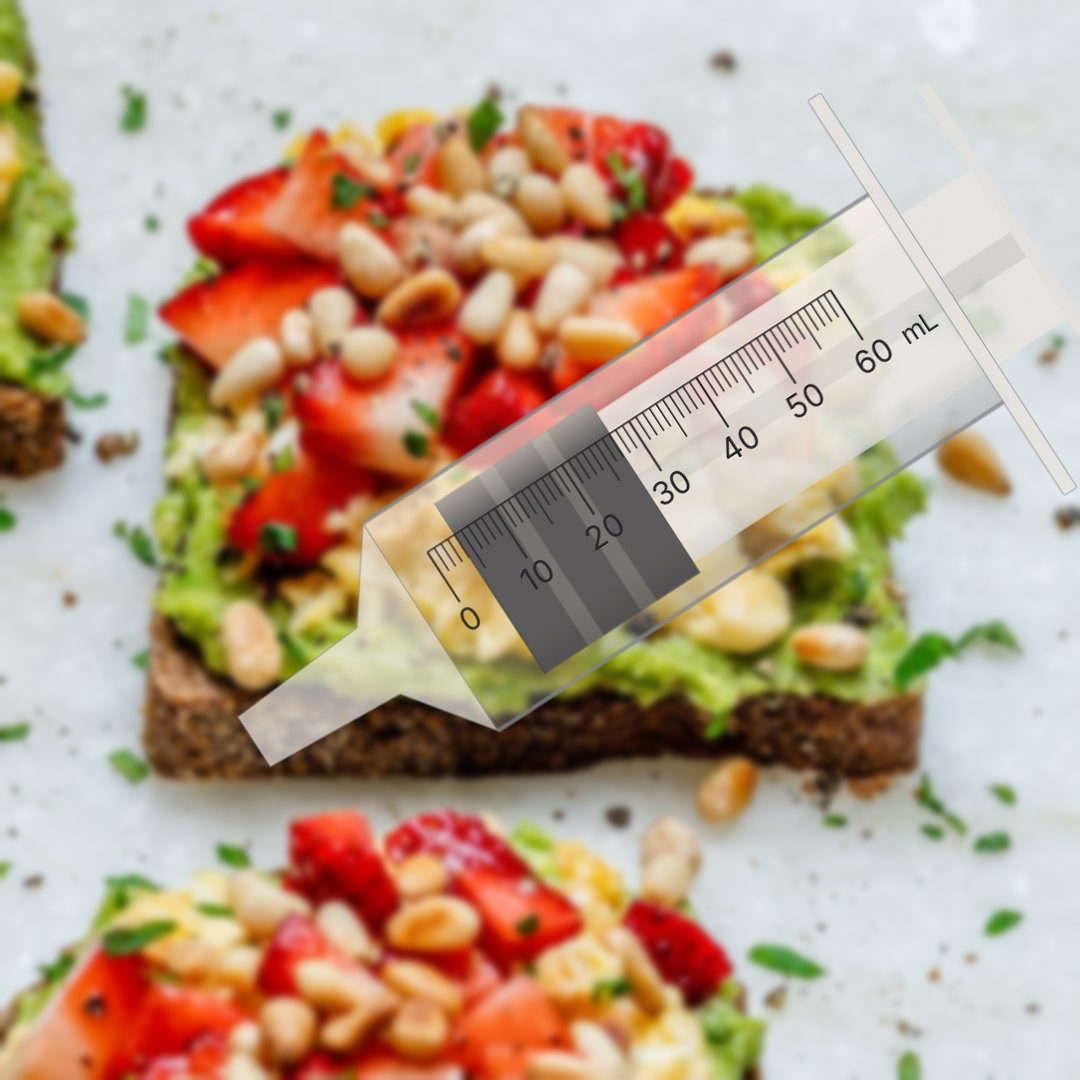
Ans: **4** mL
